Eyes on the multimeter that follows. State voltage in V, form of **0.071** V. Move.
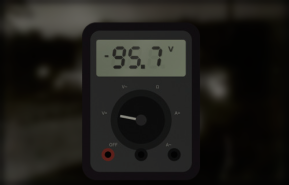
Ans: **-95.7** V
